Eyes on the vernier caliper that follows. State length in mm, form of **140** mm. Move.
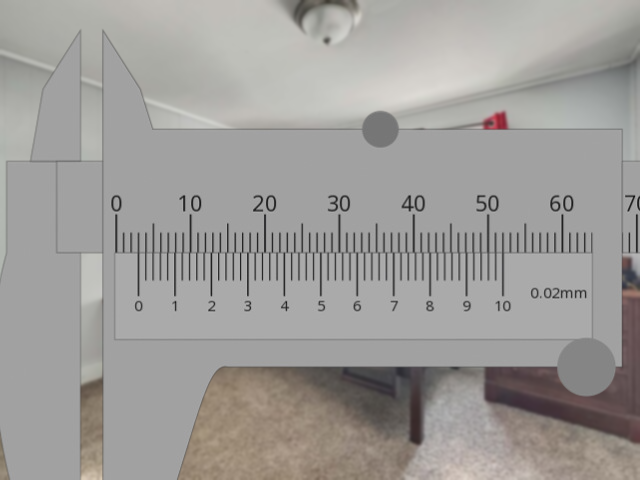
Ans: **3.0** mm
